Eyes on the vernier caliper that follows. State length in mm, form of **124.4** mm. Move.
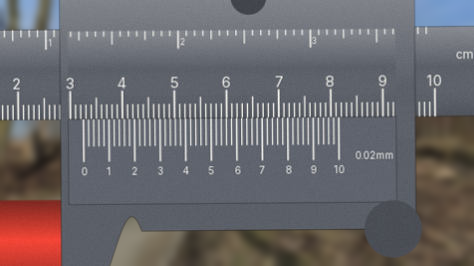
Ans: **32.5** mm
